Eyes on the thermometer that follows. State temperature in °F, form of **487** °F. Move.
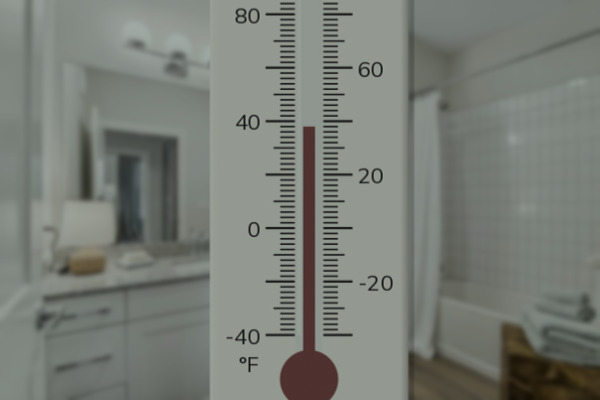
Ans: **38** °F
